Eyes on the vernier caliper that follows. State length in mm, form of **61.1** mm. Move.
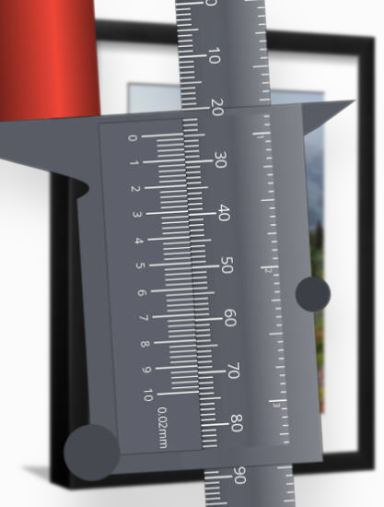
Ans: **24.6** mm
